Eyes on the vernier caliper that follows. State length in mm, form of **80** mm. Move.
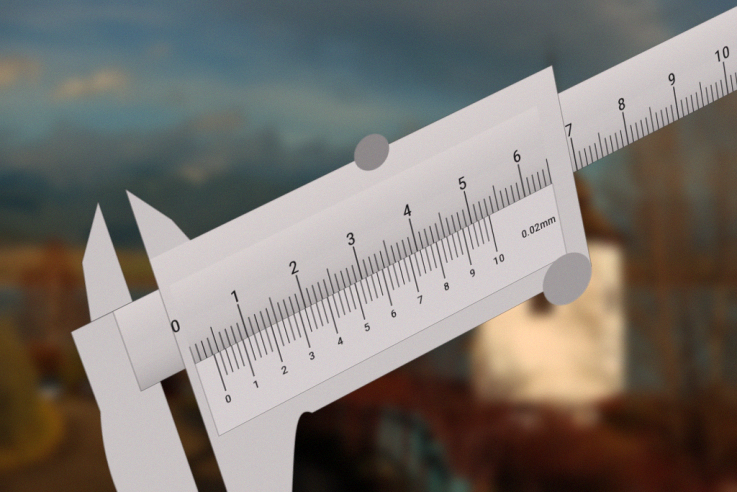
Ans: **4.2** mm
